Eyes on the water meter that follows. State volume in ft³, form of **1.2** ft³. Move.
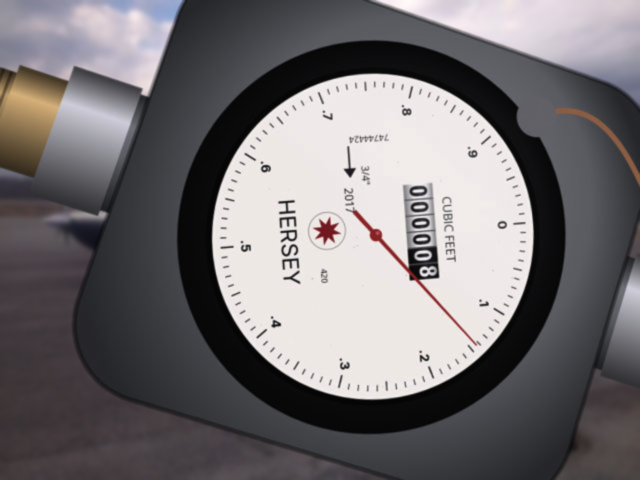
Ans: **8.14** ft³
